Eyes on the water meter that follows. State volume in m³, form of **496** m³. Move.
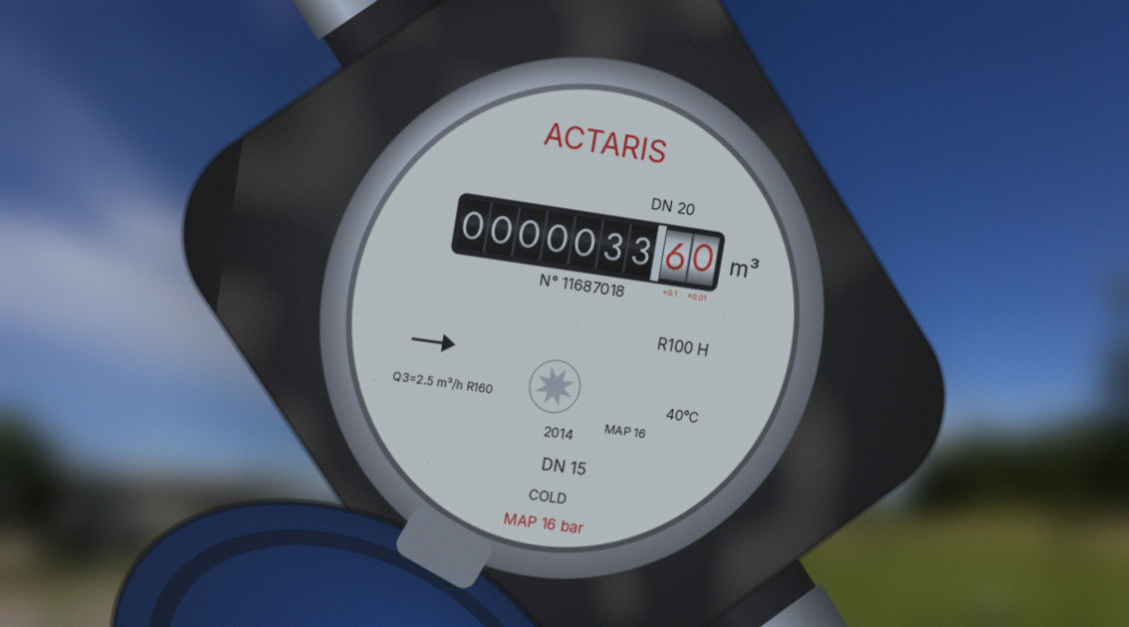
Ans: **33.60** m³
